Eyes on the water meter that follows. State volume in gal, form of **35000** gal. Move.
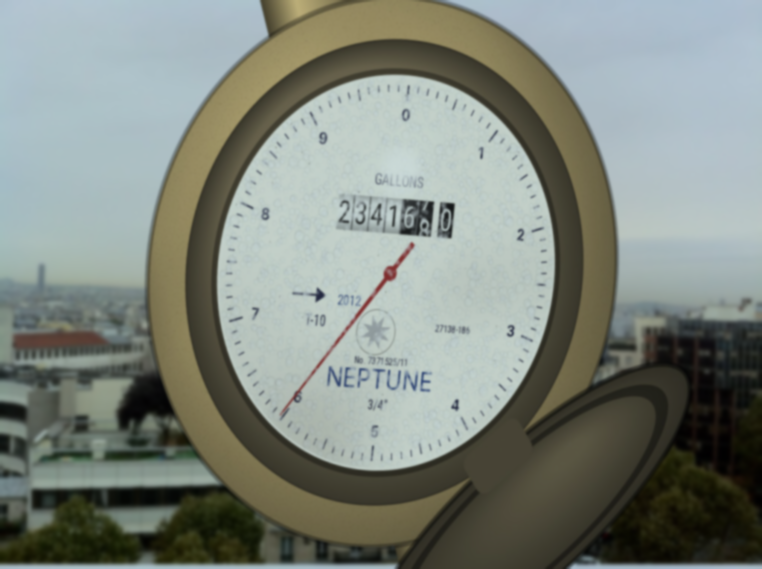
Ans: **2341676.0** gal
